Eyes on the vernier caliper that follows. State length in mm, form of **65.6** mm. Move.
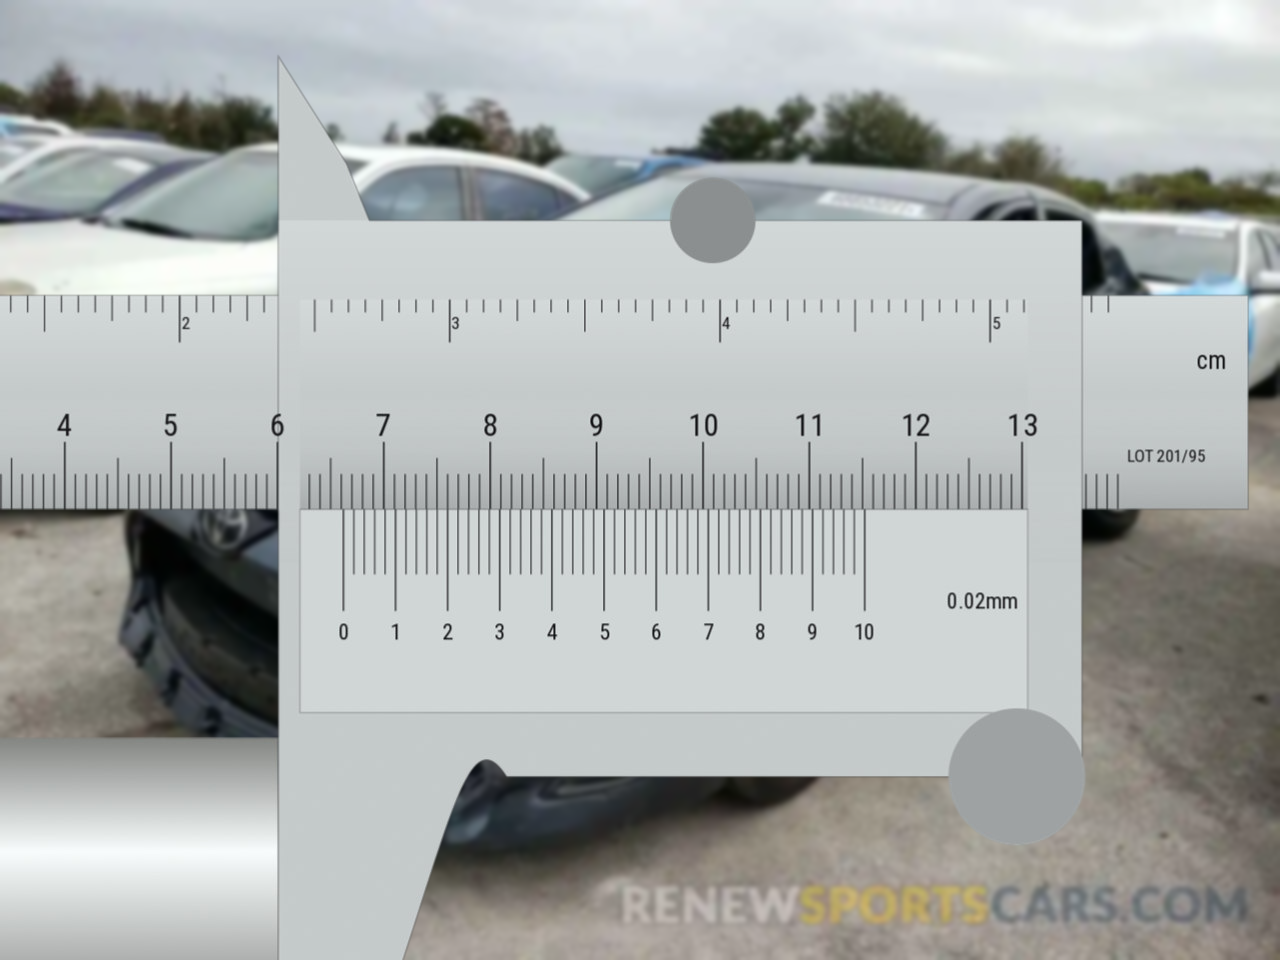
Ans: **66.2** mm
